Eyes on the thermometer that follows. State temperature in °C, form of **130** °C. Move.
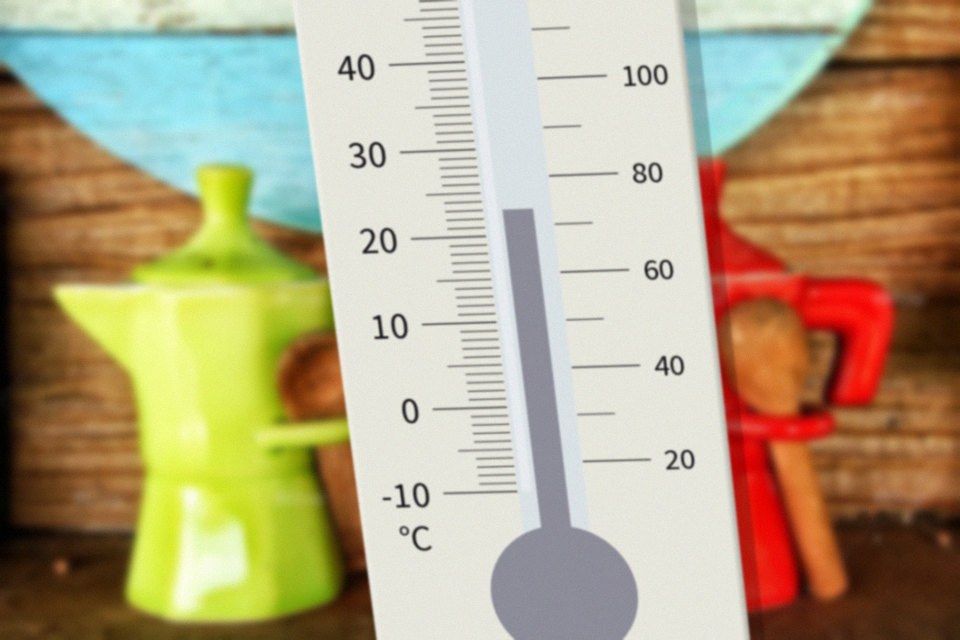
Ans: **23** °C
